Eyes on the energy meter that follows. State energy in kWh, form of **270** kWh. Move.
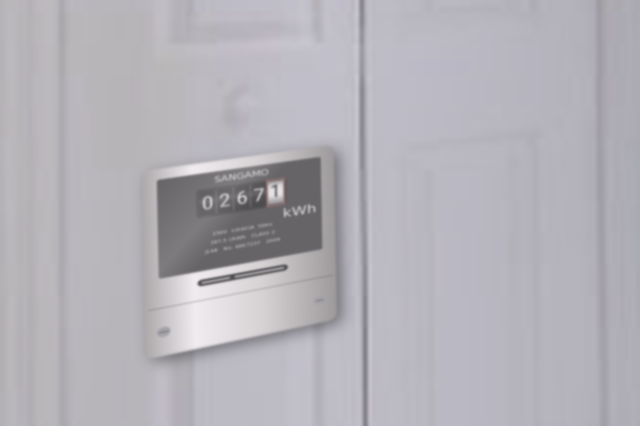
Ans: **267.1** kWh
